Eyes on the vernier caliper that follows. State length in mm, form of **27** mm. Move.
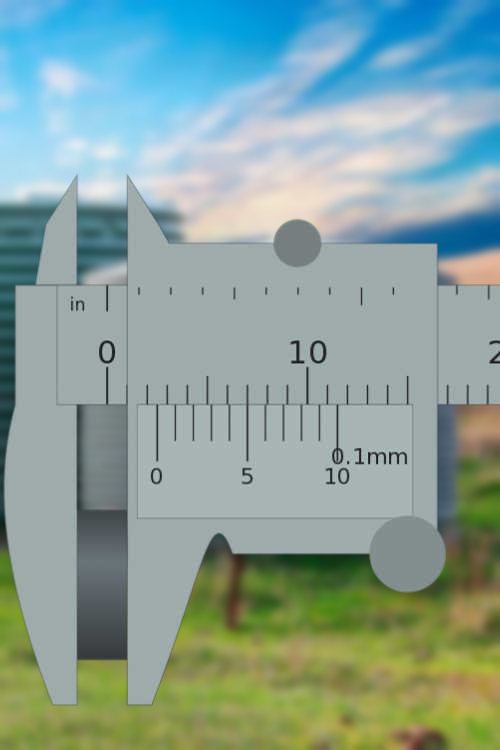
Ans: **2.5** mm
